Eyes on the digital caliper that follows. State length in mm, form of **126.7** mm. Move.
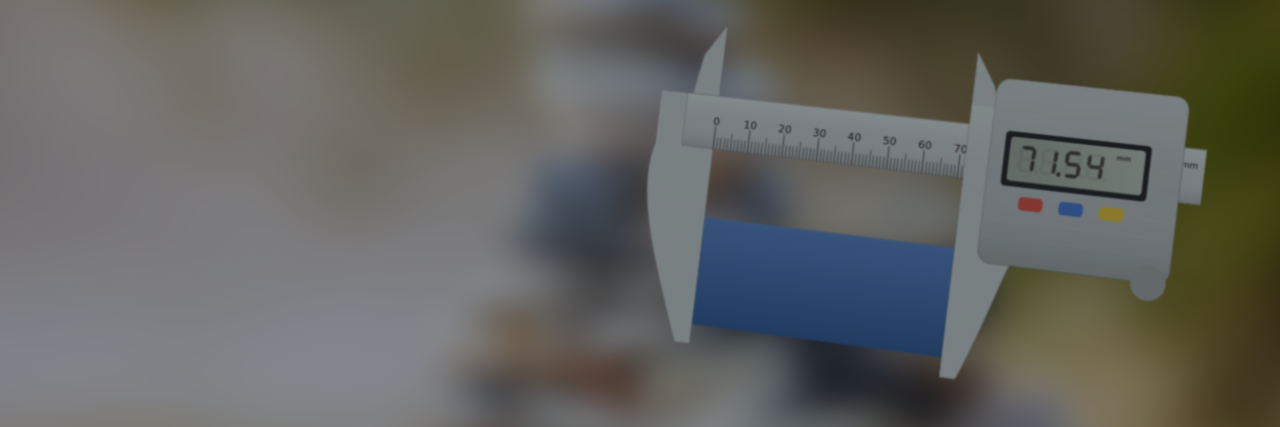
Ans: **71.54** mm
